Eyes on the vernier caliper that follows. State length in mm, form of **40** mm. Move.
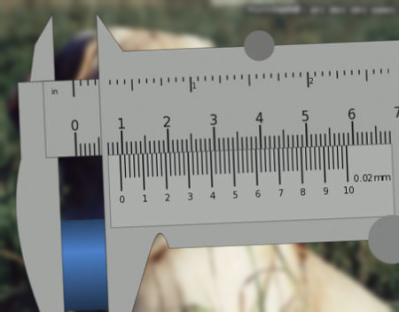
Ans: **9.5** mm
